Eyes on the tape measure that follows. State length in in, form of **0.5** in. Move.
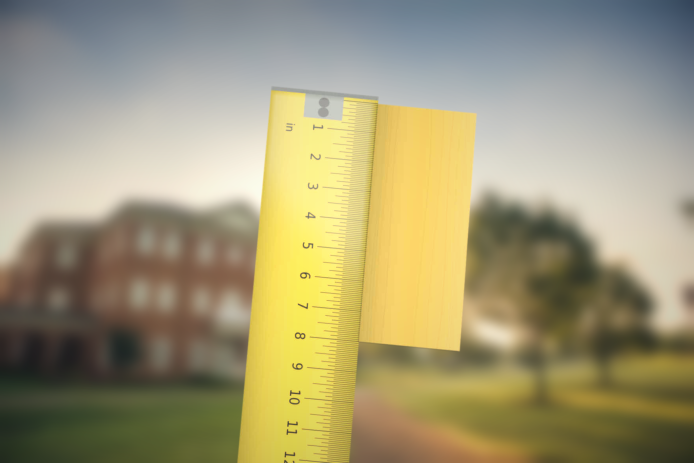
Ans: **8** in
